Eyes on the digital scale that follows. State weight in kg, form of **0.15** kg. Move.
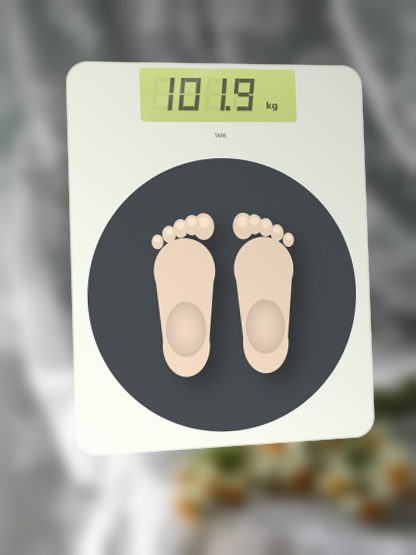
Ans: **101.9** kg
